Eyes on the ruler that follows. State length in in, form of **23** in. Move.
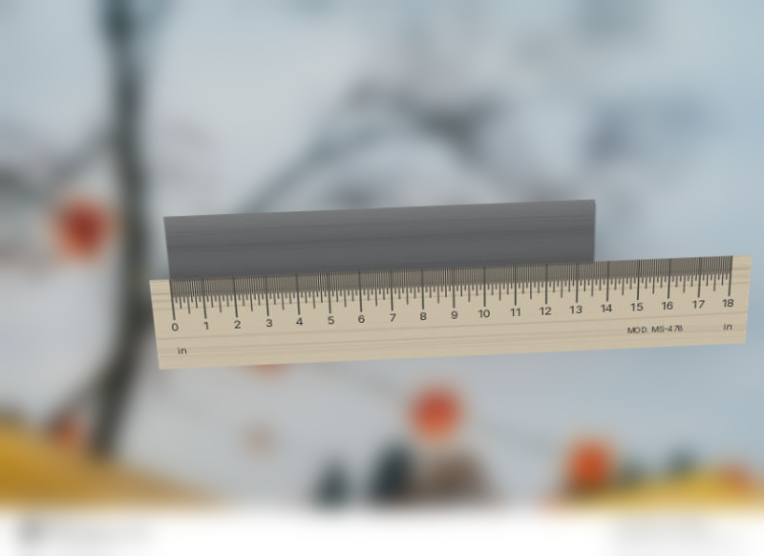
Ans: **13.5** in
